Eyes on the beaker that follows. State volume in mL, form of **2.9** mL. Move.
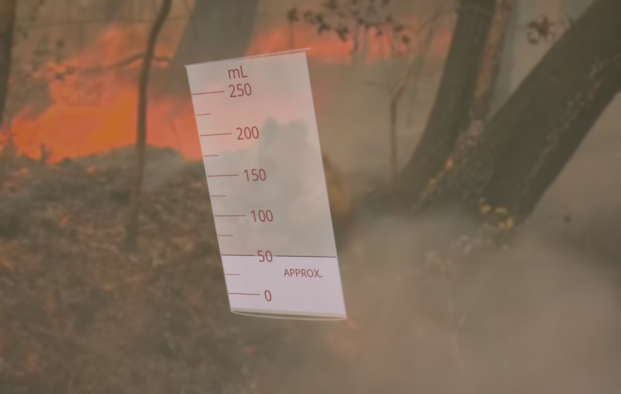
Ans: **50** mL
